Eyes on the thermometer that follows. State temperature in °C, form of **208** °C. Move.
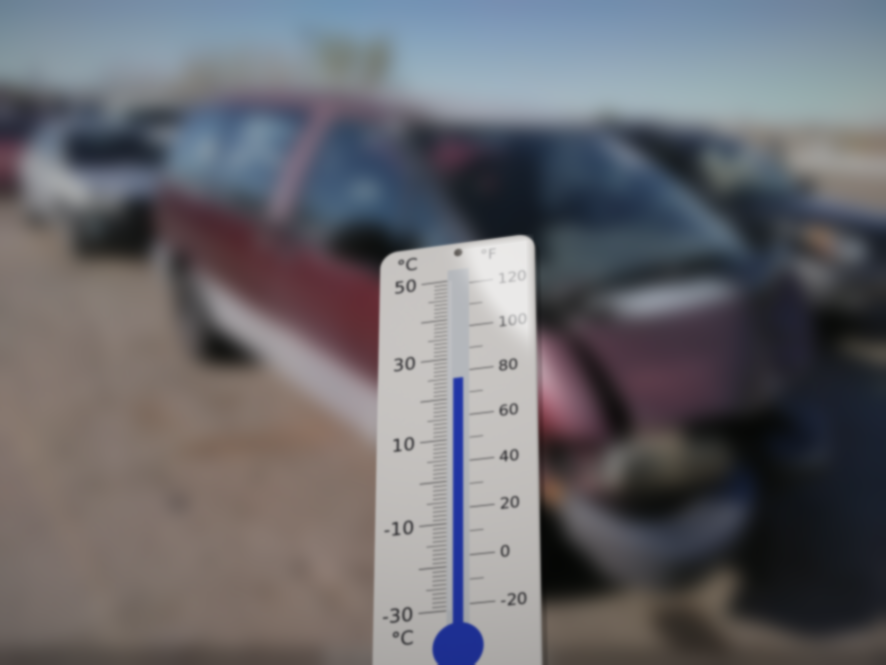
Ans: **25** °C
